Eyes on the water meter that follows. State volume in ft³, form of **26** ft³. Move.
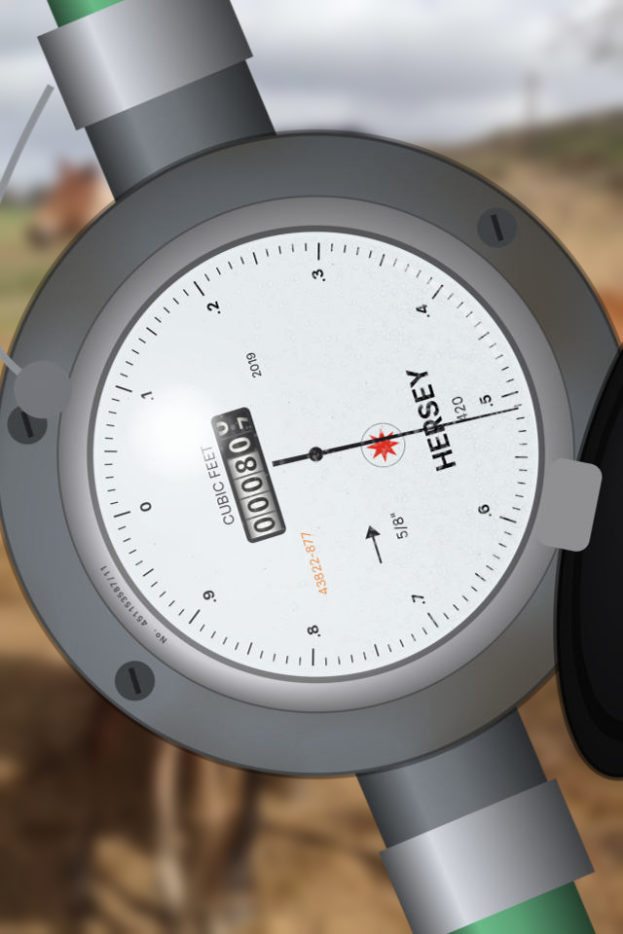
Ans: **806.51** ft³
